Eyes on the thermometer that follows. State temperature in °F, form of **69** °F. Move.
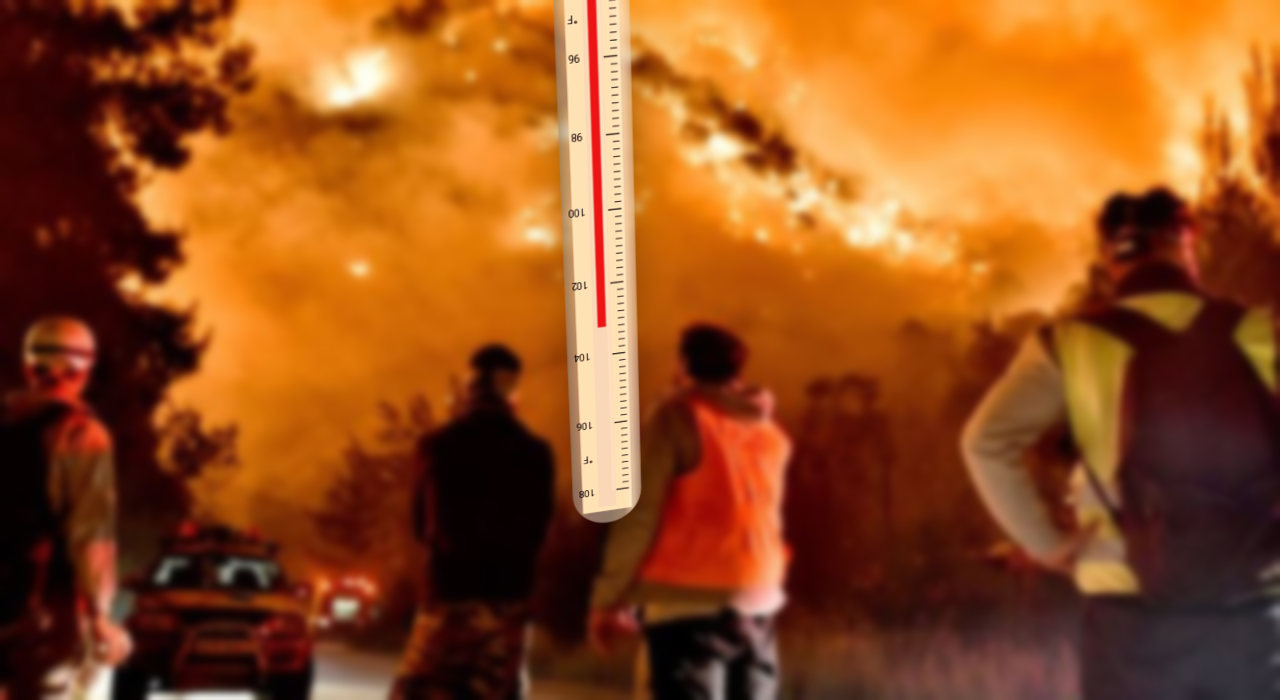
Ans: **103.2** °F
